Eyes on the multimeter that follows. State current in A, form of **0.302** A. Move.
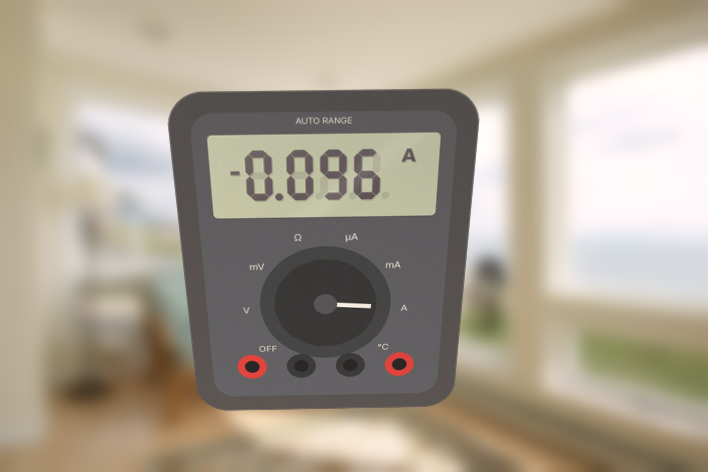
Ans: **-0.096** A
